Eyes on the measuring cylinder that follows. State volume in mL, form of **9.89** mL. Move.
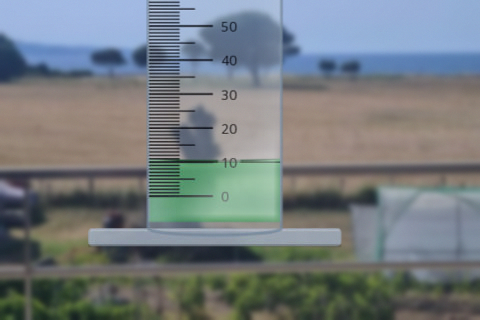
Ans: **10** mL
